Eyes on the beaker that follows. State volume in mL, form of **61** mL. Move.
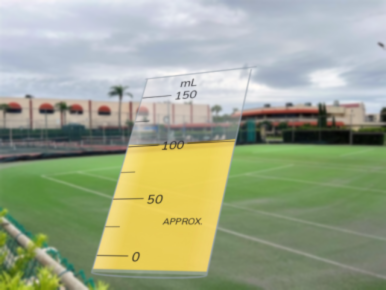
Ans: **100** mL
